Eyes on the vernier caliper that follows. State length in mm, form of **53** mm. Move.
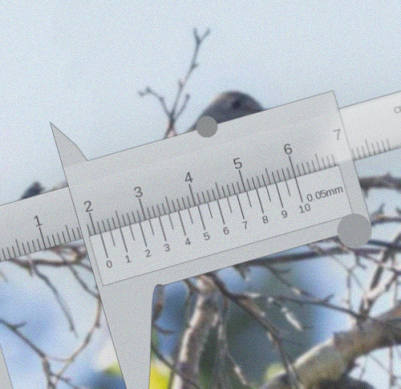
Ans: **21.0** mm
